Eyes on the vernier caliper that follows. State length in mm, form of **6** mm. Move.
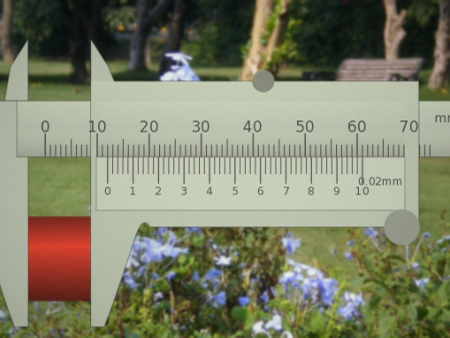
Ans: **12.0** mm
